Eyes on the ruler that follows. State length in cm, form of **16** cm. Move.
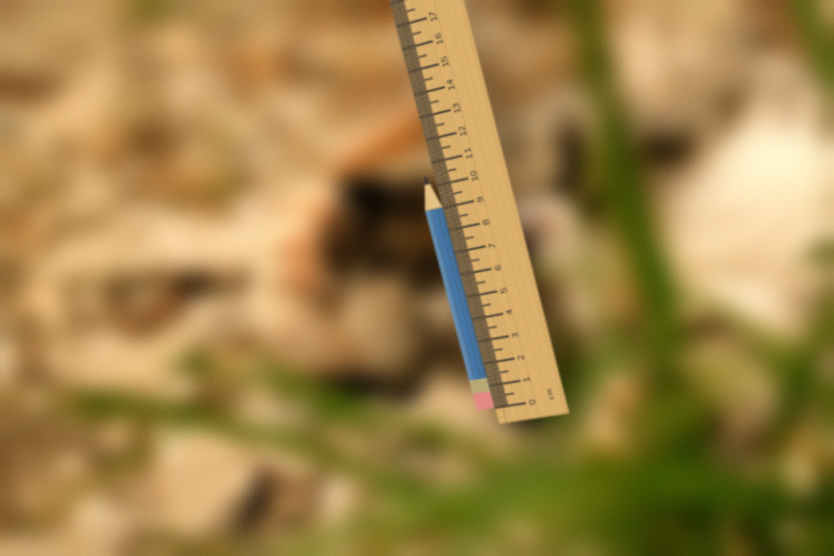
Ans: **10.5** cm
